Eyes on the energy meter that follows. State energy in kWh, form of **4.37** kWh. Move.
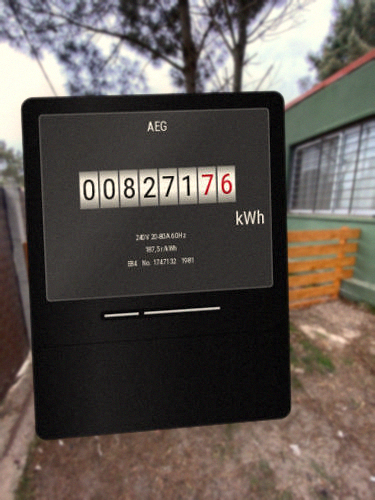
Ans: **8271.76** kWh
